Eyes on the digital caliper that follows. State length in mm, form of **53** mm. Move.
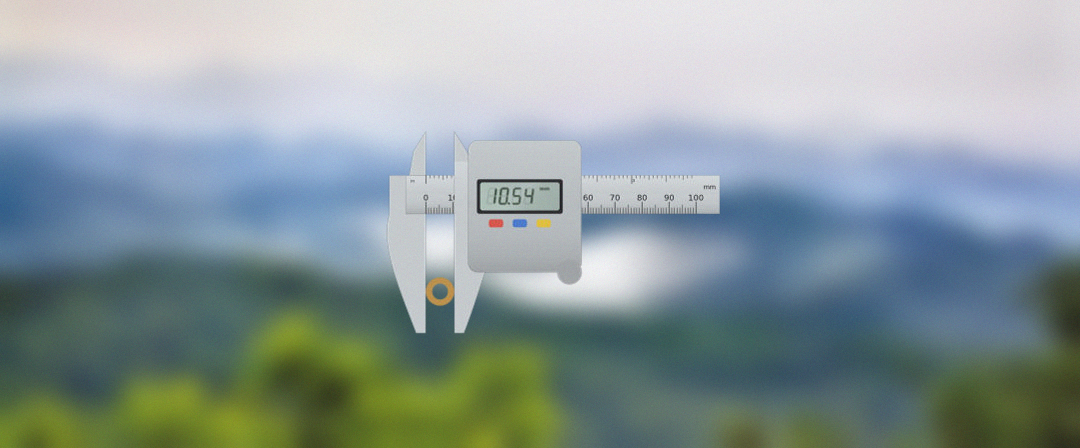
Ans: **10.54** mm
